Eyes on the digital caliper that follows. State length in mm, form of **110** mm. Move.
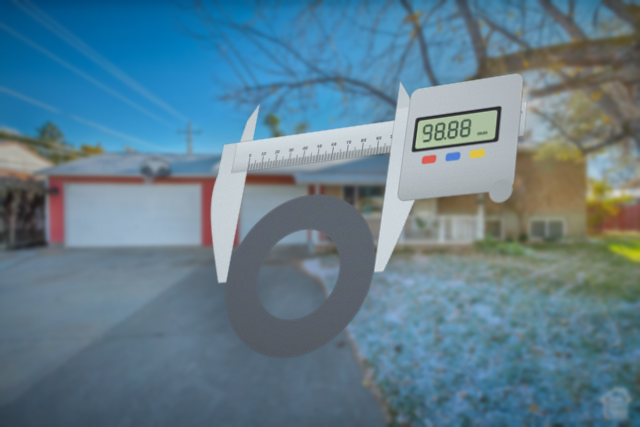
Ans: **98.88** mm
